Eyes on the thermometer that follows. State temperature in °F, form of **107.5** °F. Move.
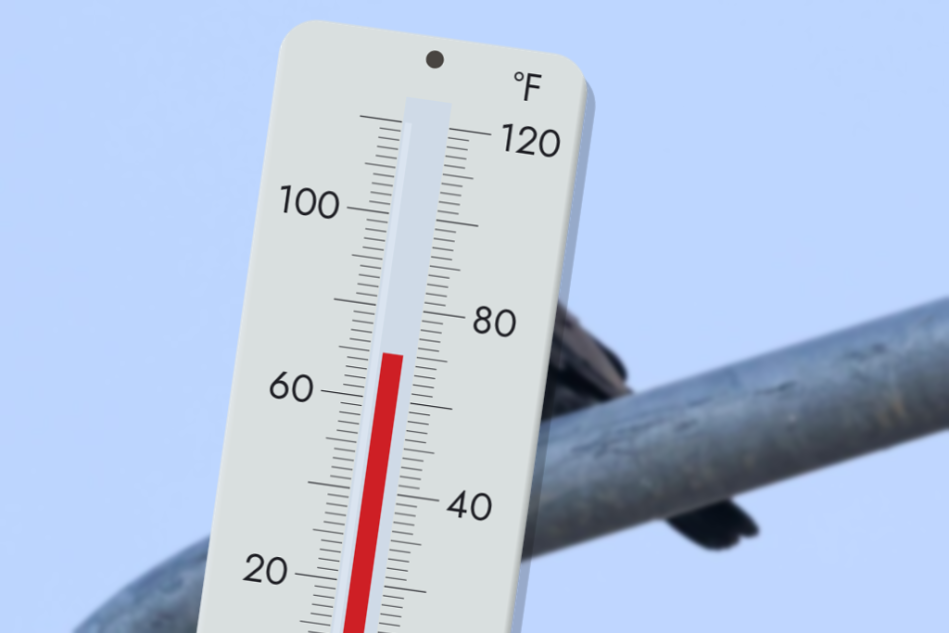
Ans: **70** °F
